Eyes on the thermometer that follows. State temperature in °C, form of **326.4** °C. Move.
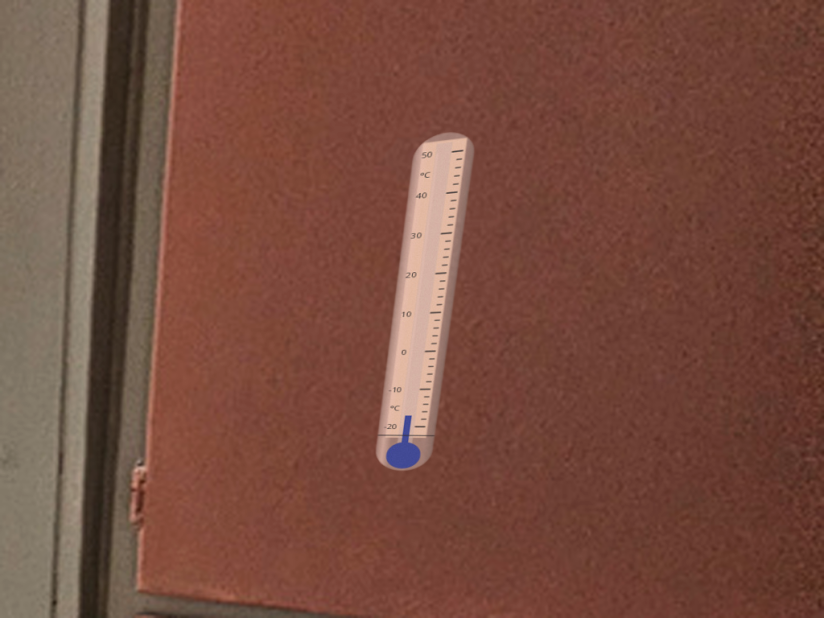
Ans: **-17** °C
